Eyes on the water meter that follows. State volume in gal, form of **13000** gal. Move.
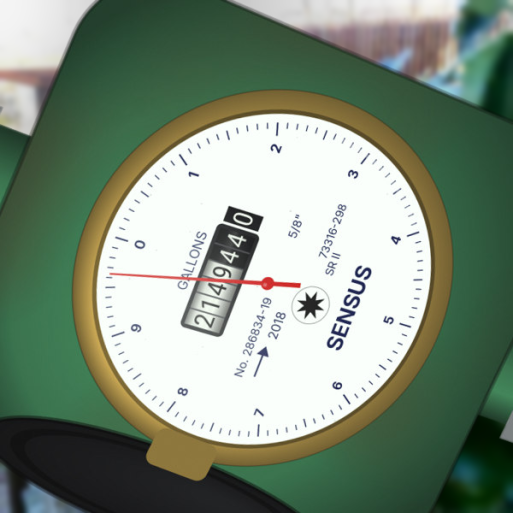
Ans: **2149439.6** gal
